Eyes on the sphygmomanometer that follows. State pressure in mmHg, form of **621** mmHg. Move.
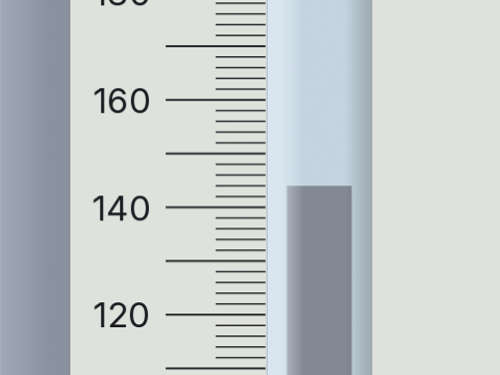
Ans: **144** mmHg
